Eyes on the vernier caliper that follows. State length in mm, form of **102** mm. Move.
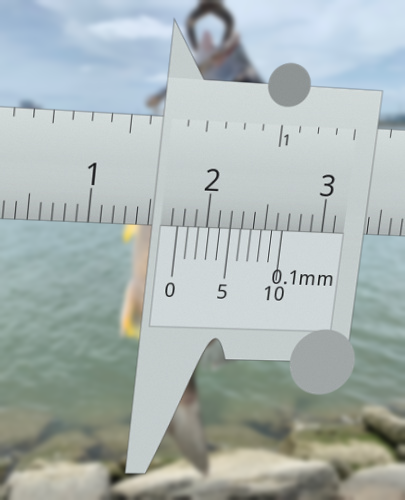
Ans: **17.5** mm
